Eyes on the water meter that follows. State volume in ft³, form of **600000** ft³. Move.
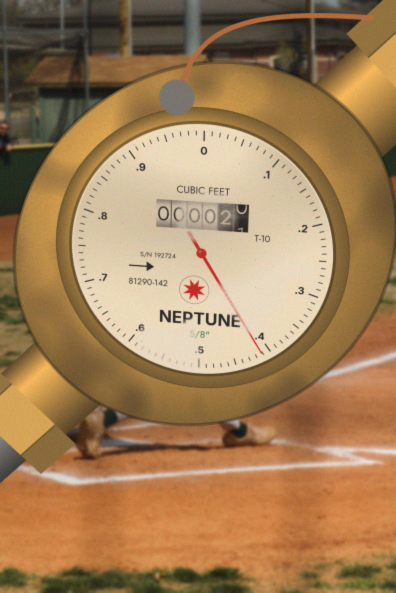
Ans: **20.41** ft³
